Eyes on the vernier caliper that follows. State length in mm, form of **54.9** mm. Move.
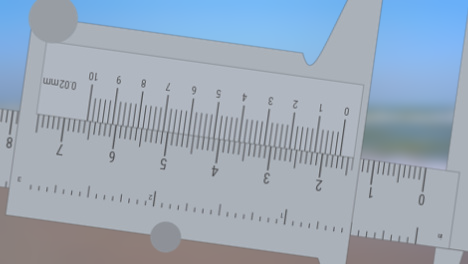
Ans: **16.6** mm
